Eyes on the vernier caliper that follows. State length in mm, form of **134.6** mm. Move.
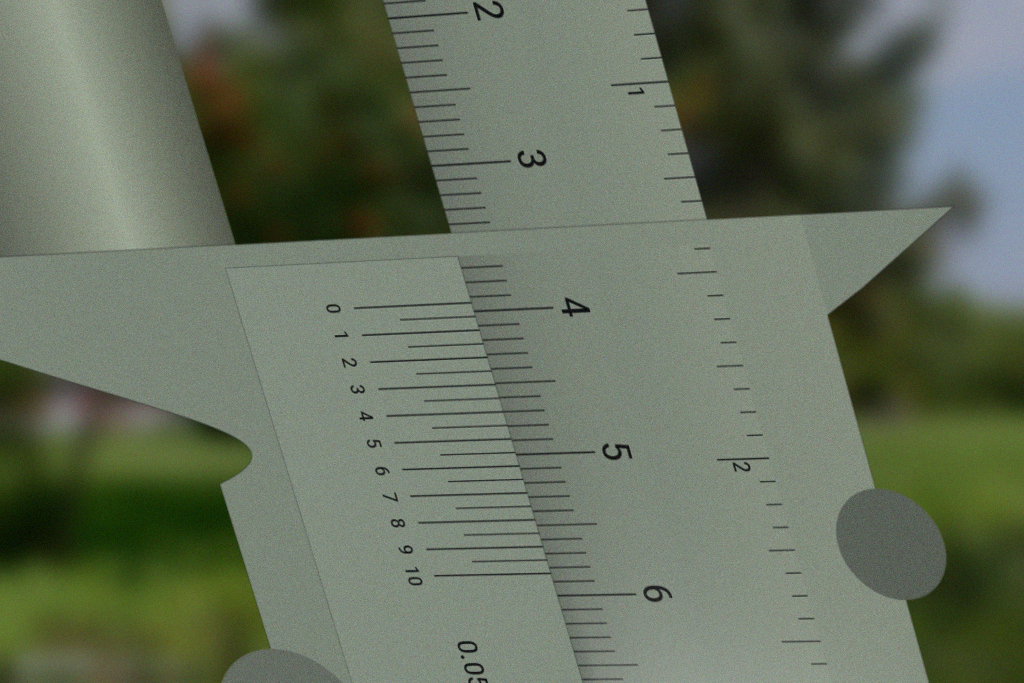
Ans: **39.4** mm
